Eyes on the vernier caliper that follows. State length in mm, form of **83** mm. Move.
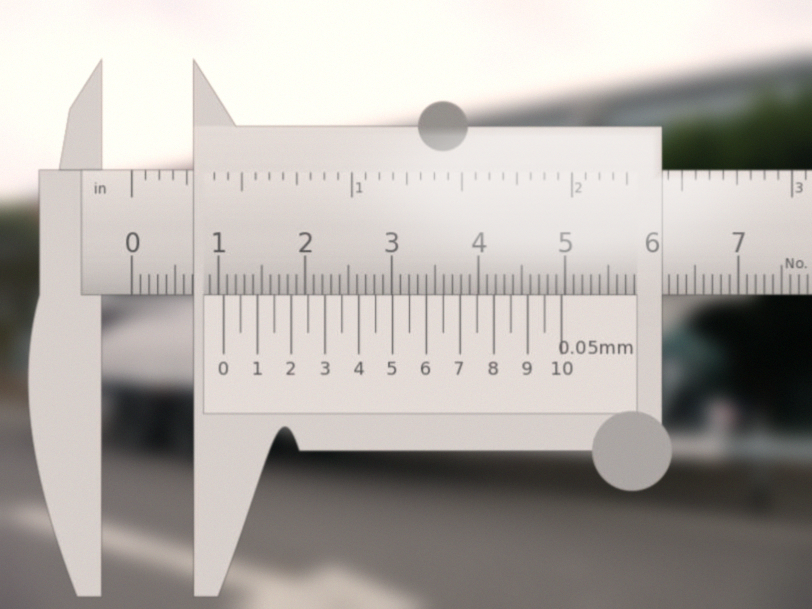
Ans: **10.6** mm
